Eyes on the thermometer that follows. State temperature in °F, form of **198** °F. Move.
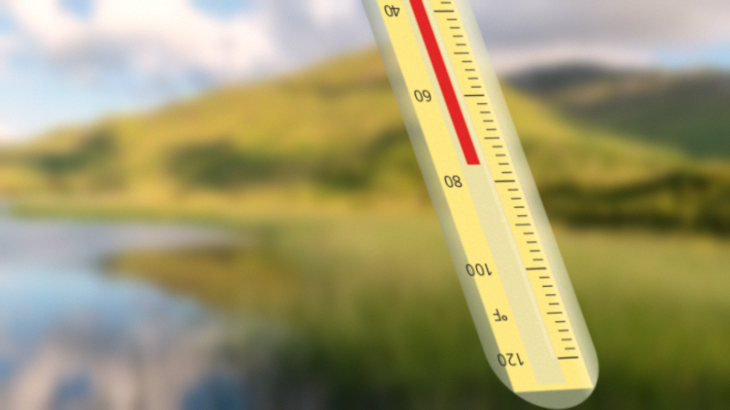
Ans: **76** °F
